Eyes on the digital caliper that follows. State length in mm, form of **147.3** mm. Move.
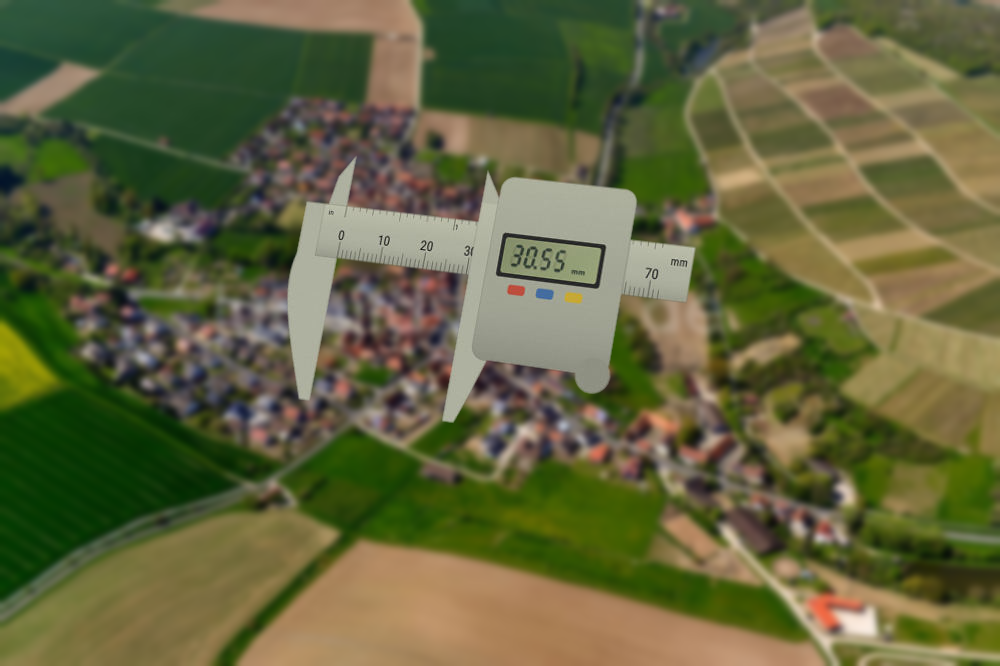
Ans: **30.55** mm
